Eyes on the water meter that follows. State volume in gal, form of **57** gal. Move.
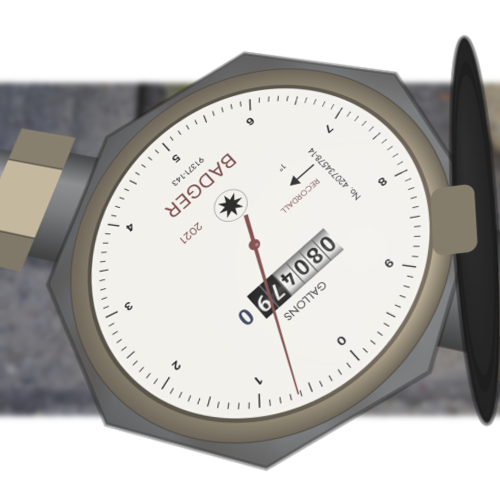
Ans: **804790.6** gal
